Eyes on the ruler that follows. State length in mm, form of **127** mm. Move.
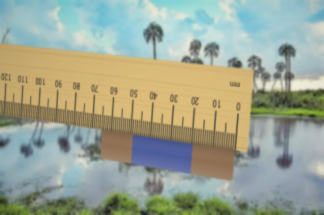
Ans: **65** mm
